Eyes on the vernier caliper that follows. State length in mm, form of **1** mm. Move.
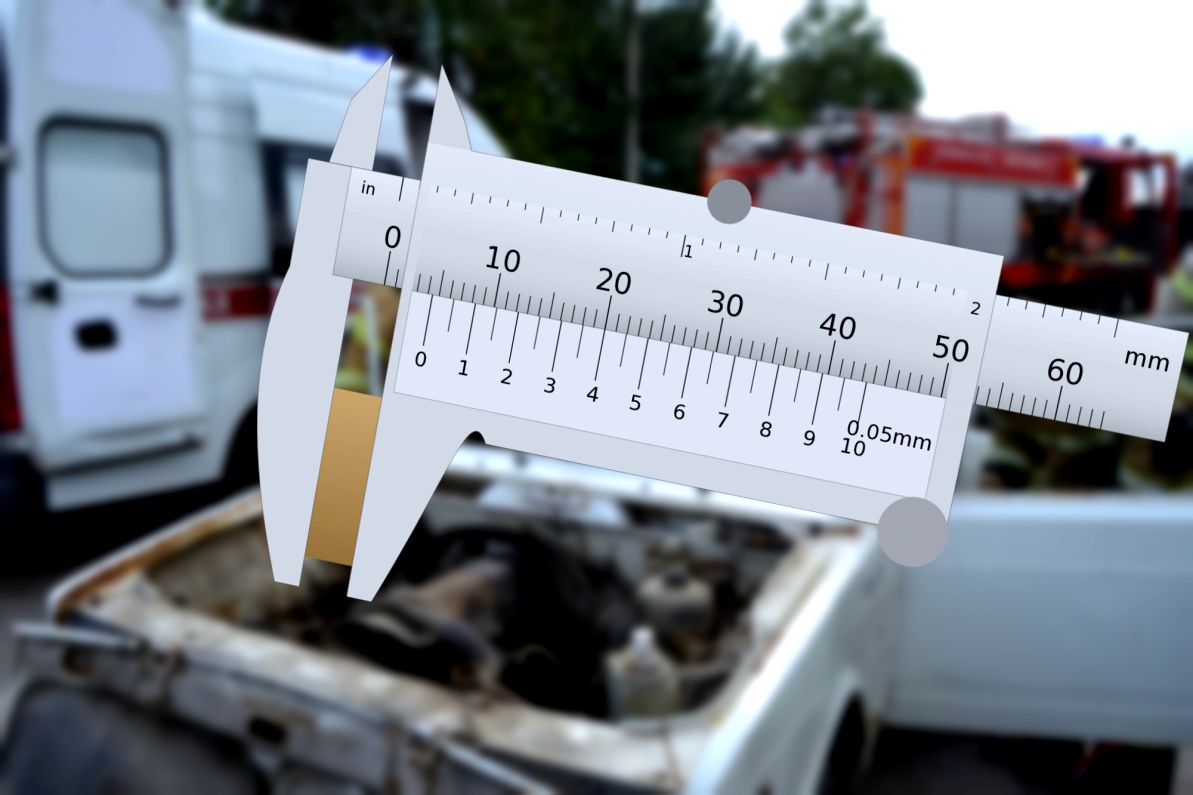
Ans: **4.4** mm
